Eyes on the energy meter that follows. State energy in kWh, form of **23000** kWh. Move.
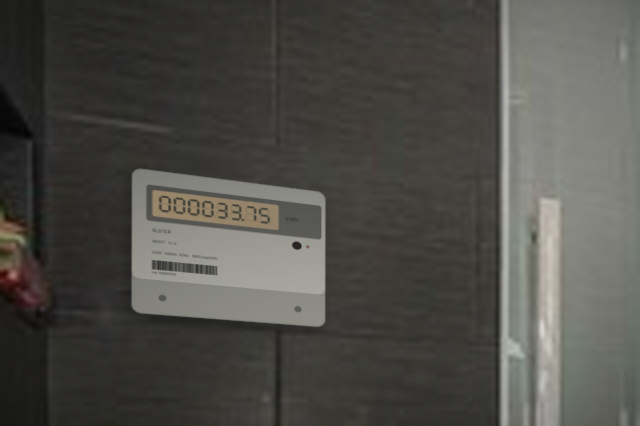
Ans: **33.75** kWh
